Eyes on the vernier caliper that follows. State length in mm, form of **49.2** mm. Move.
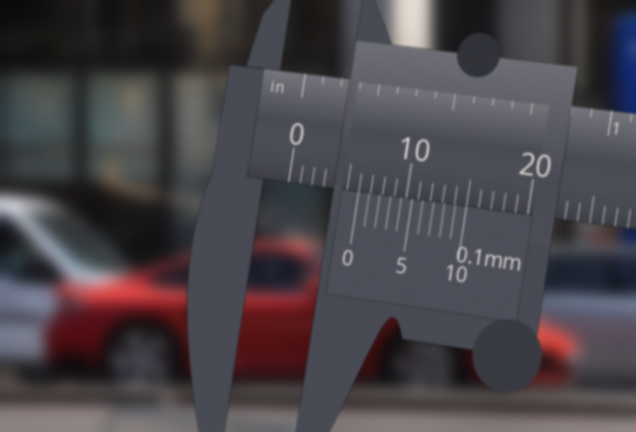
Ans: **6.0** mm
